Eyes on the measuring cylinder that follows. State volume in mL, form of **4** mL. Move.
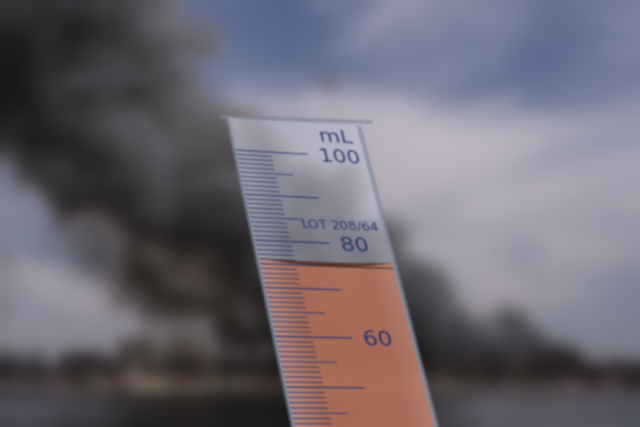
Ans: **75** mL
